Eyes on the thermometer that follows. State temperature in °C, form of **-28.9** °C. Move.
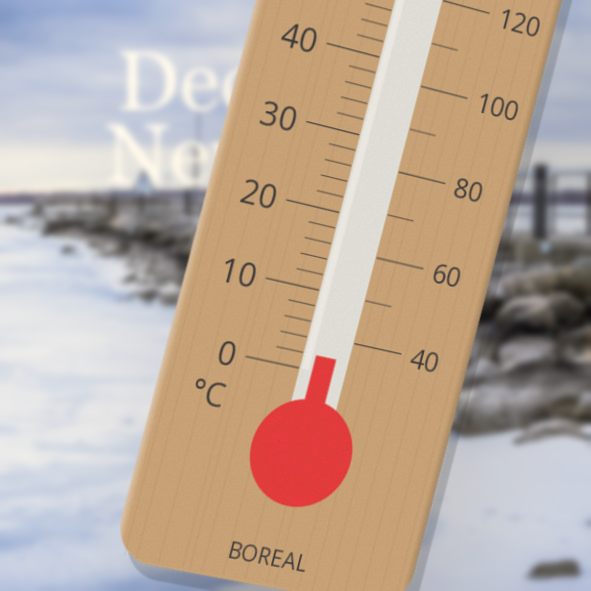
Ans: **2** °C
